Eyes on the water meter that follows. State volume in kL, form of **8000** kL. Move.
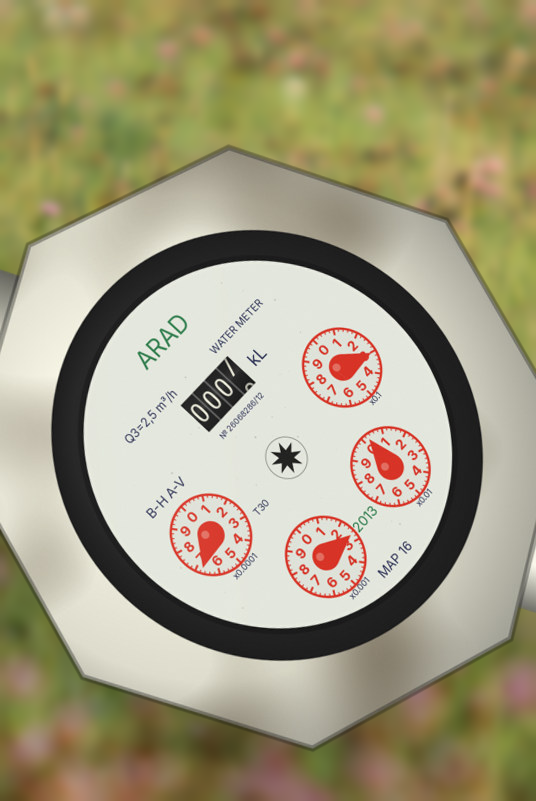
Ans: **7.3026** kL
